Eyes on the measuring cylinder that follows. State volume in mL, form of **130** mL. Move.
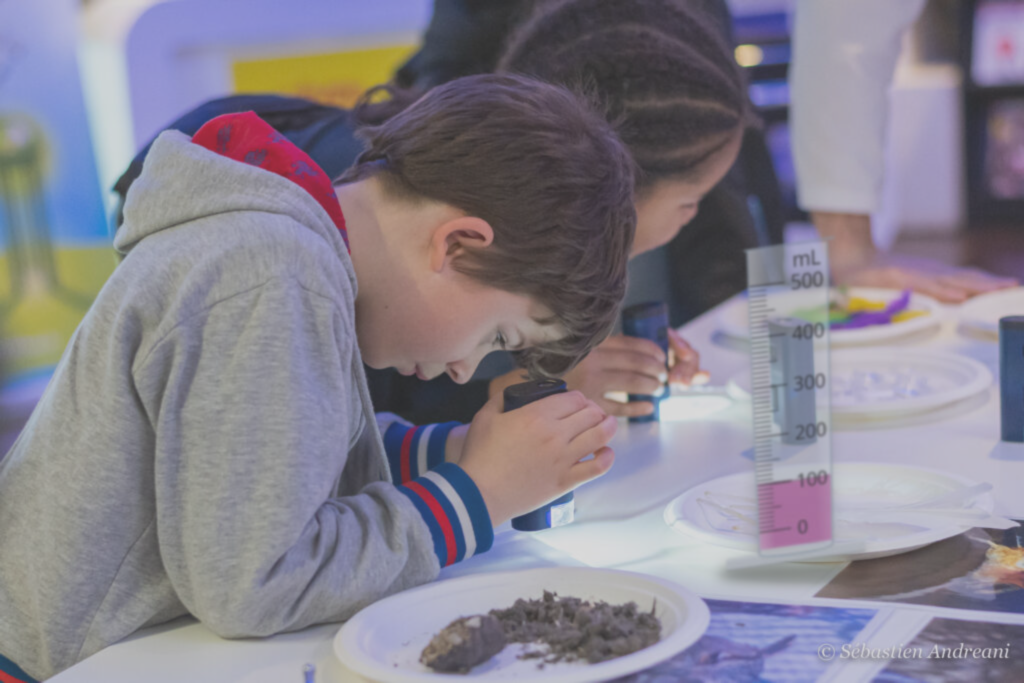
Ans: **100** mL
